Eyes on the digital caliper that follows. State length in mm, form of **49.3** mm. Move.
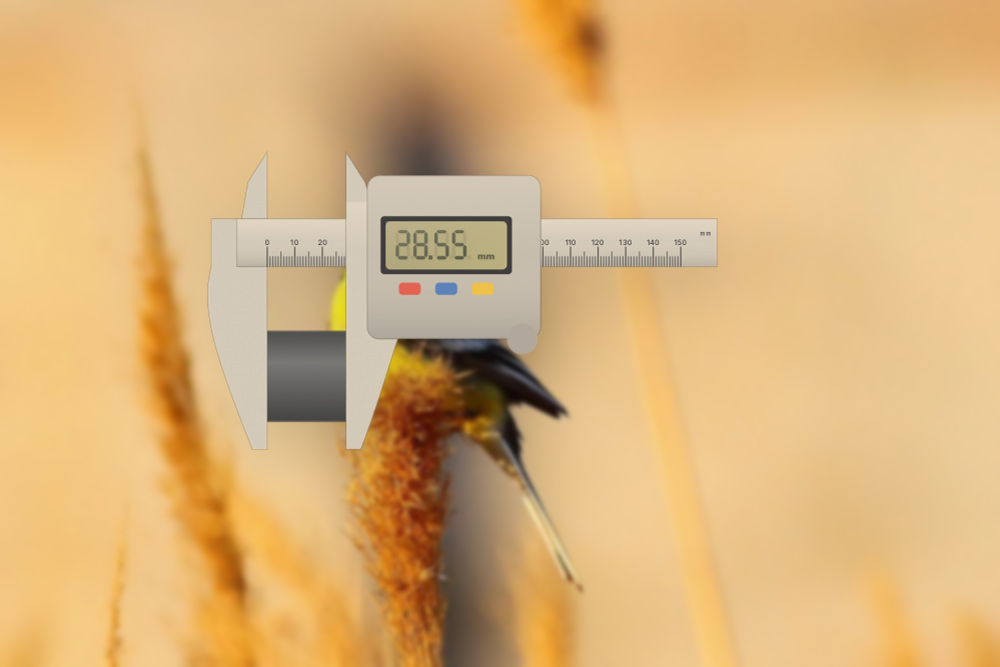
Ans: **28.55** mm
